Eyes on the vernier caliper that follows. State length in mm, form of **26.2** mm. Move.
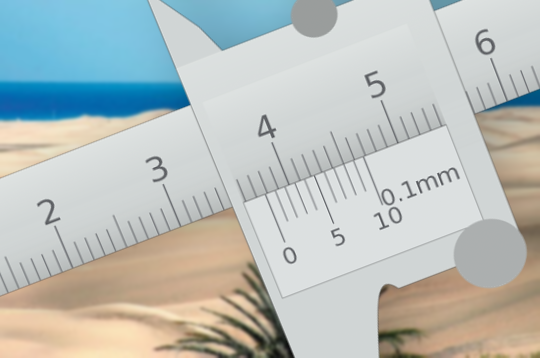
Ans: **37.8** mm
